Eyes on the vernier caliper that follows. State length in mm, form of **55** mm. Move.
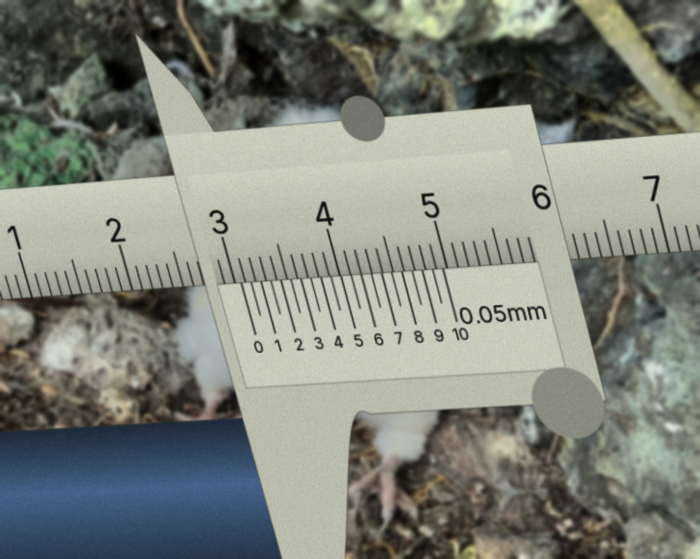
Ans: **30.6** mm
